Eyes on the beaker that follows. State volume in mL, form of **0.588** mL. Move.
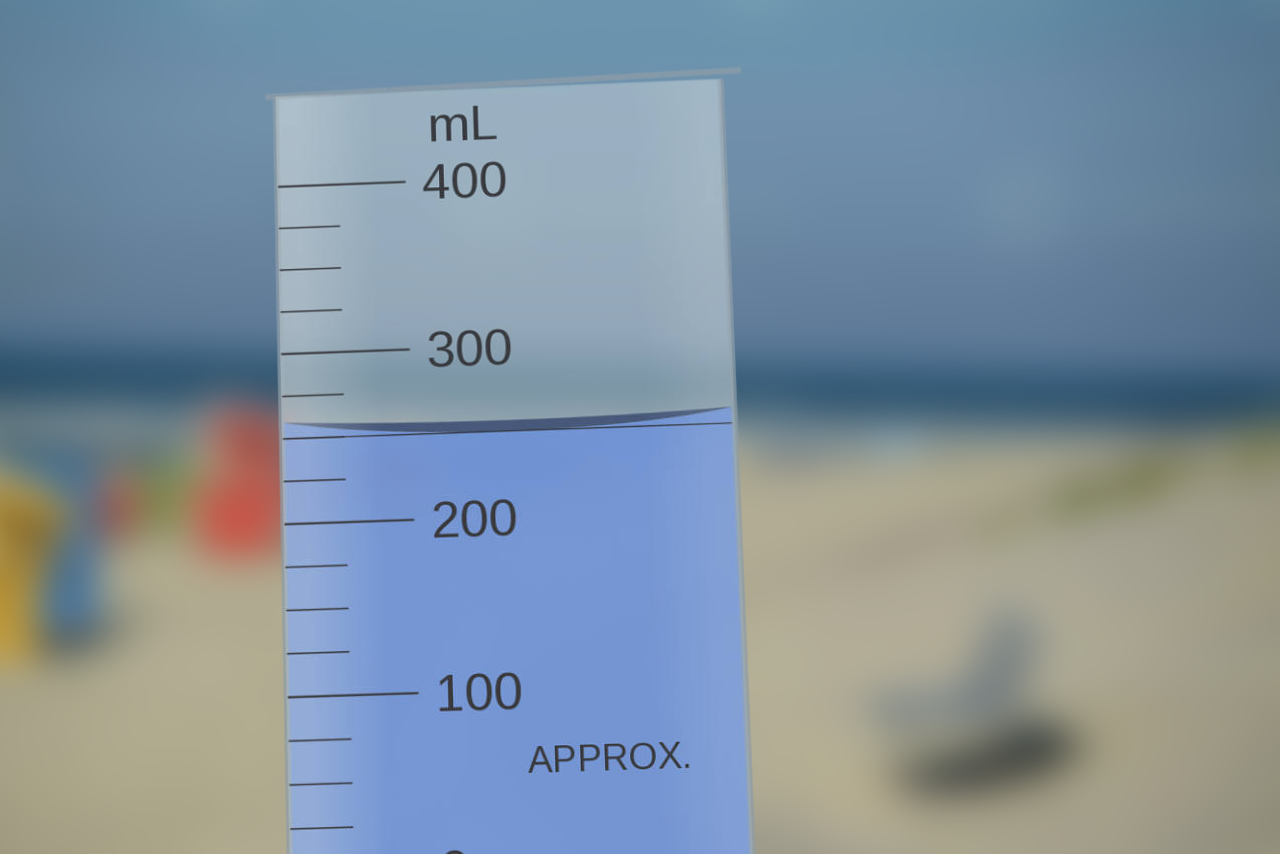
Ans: **250** mL
